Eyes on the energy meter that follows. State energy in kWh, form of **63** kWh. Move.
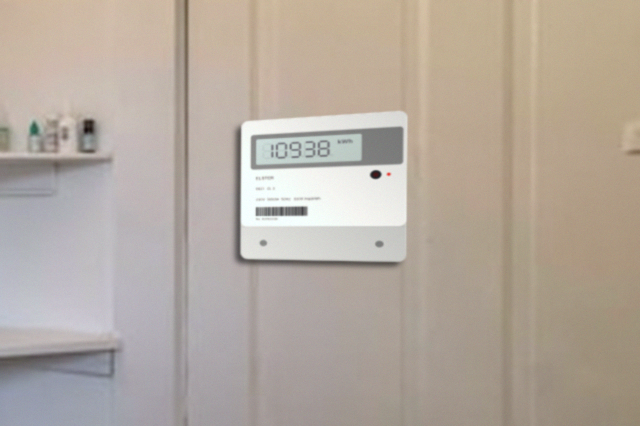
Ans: **10938** kWh
